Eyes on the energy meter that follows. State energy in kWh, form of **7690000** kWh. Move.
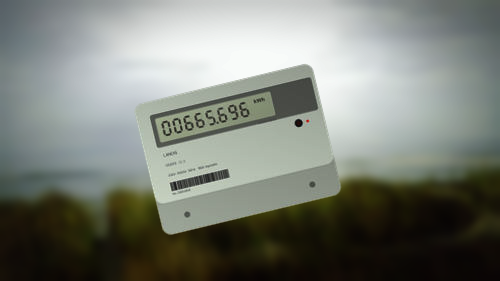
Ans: **665.696** kWh
